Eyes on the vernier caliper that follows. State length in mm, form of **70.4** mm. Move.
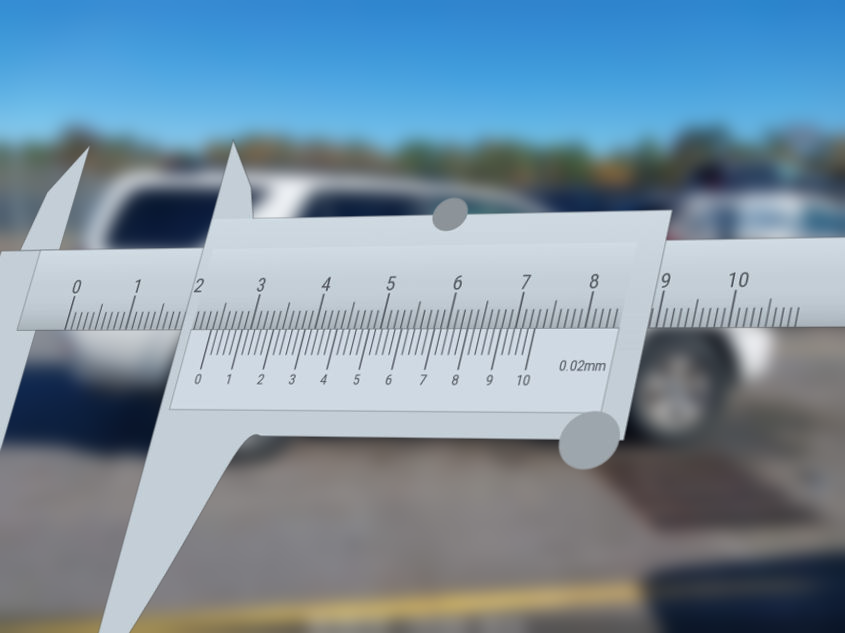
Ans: **23.8** mm
